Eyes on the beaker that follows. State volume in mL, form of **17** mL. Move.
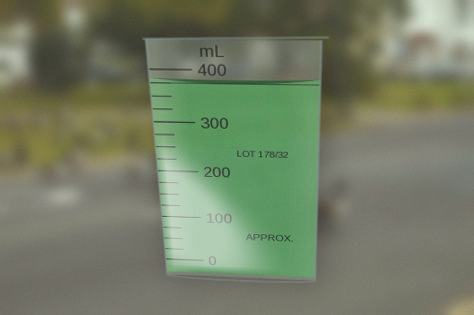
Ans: **375** mL
